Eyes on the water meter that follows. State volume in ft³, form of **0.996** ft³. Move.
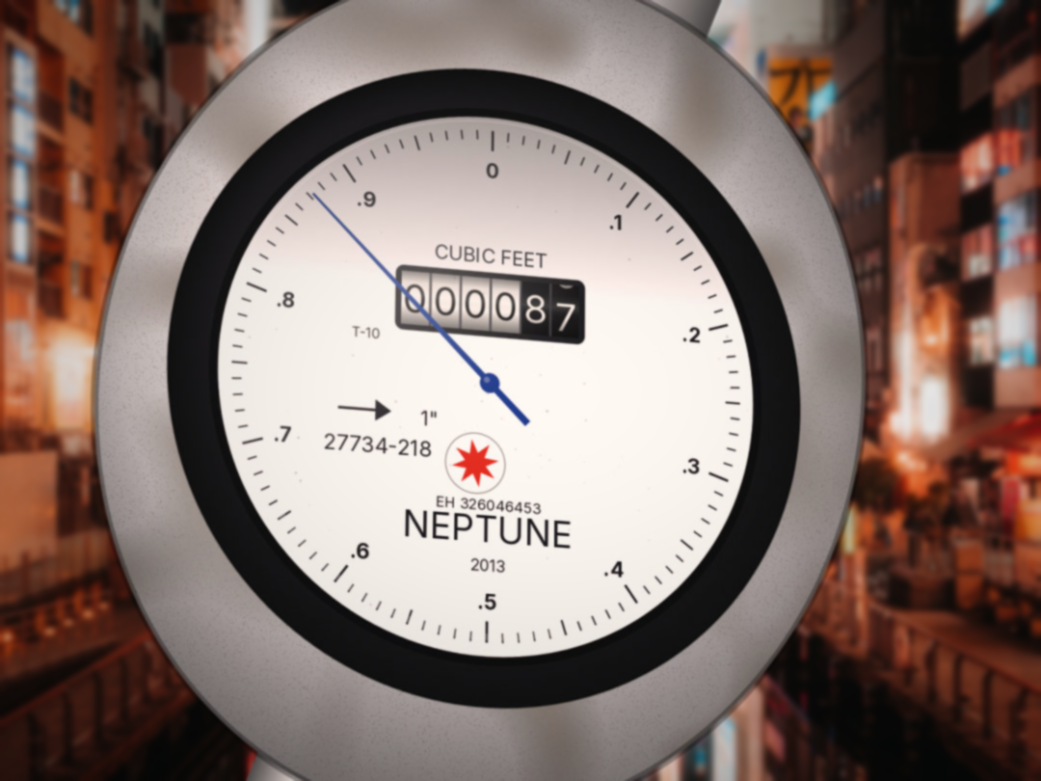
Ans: **86.87** ft³
